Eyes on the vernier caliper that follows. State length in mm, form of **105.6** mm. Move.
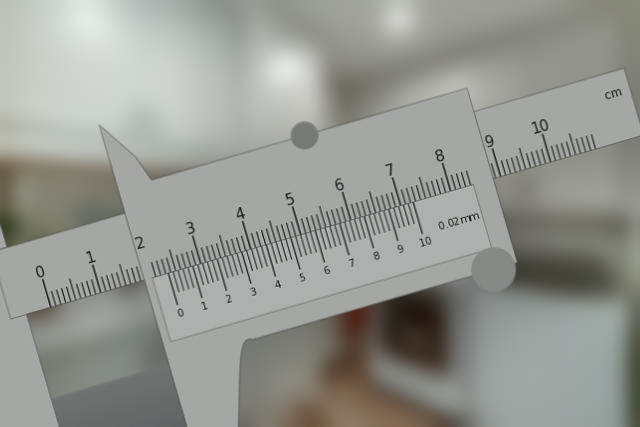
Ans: **23.5** mm
